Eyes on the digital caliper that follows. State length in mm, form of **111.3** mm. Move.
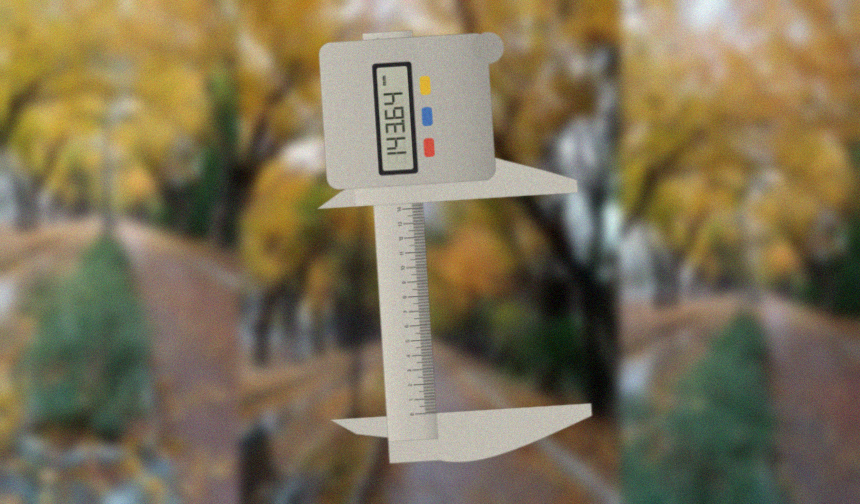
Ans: **143.64** mm
